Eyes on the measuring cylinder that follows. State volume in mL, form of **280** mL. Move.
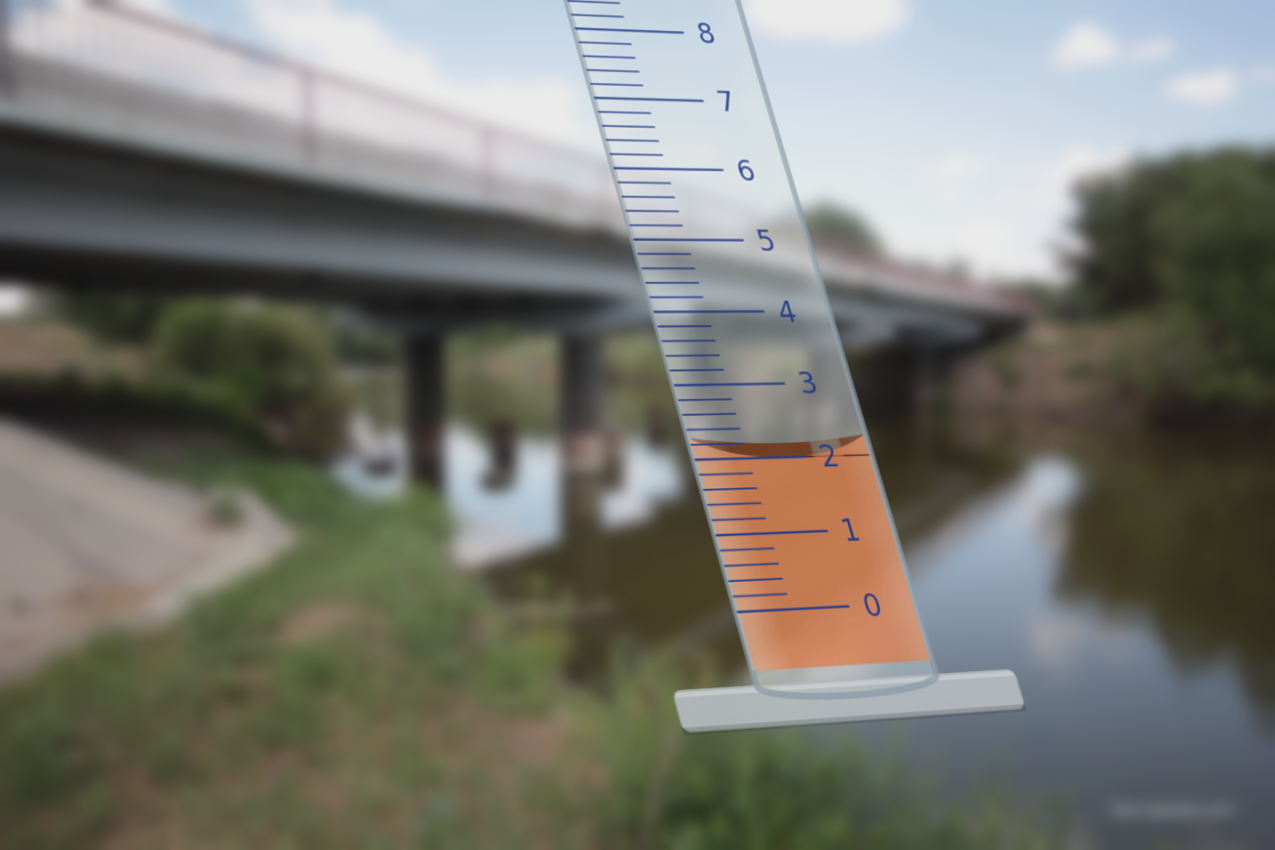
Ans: **2** mL
